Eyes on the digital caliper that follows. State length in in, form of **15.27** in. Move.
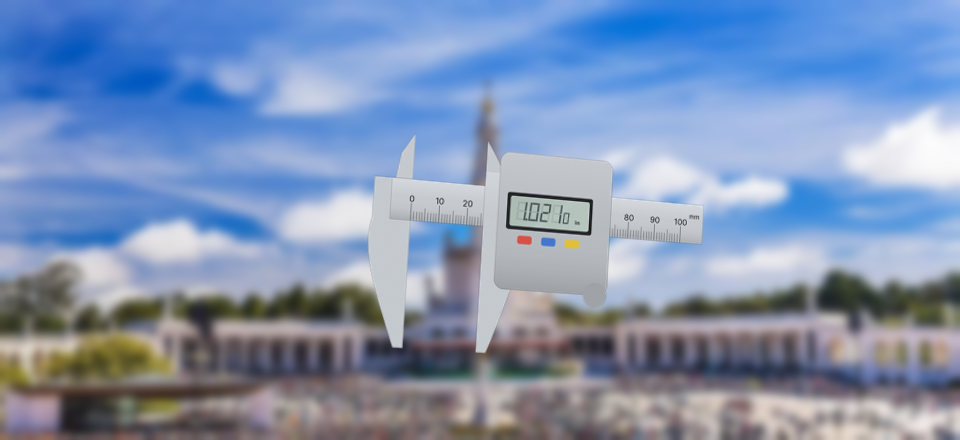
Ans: **1.0210** in
